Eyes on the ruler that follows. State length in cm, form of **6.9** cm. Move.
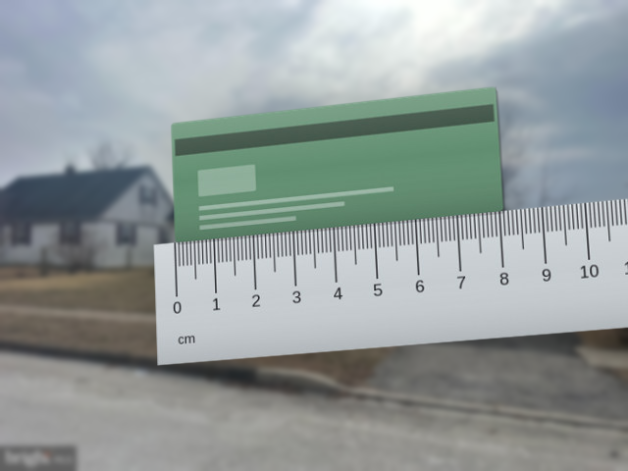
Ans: **8.1** cm
